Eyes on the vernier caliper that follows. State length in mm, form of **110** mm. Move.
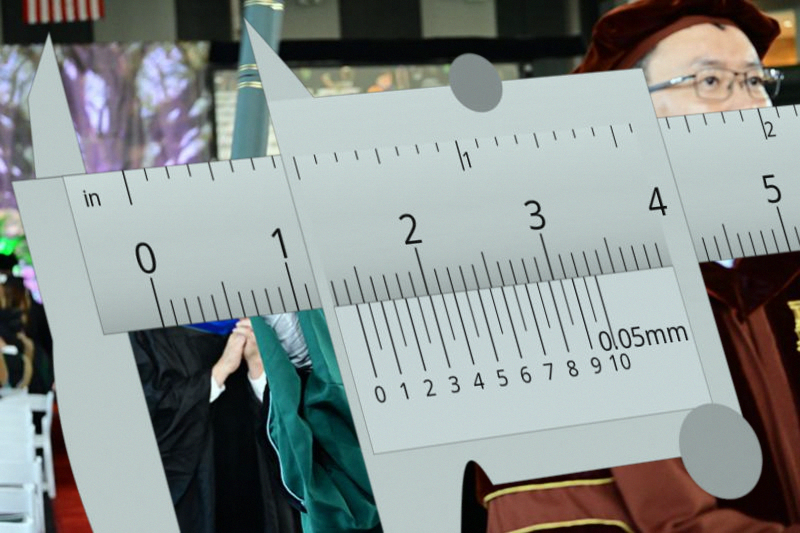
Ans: **14.4** mm
